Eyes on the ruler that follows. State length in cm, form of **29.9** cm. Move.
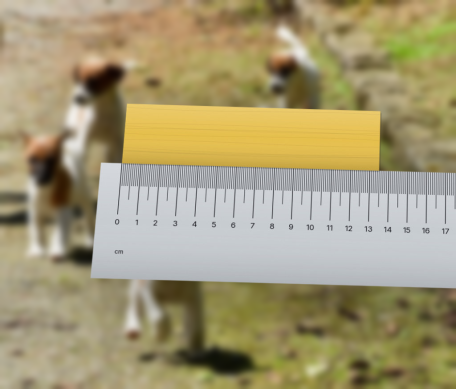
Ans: **13.5** cm
